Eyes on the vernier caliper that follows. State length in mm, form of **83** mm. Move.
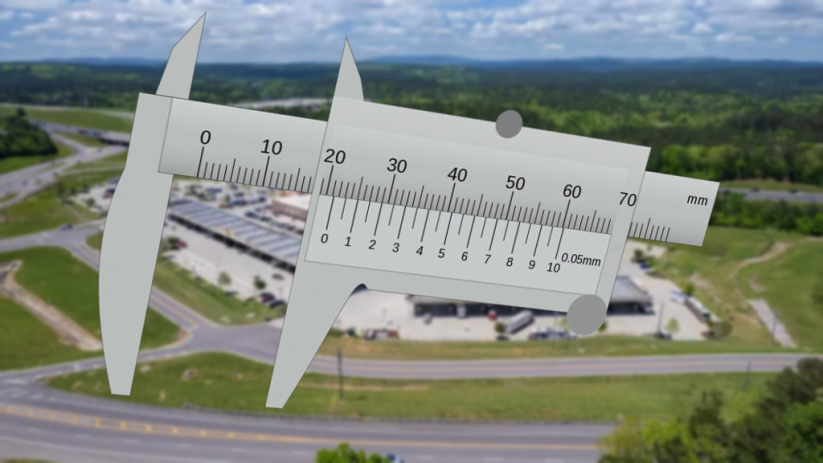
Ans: **21.2** mm
